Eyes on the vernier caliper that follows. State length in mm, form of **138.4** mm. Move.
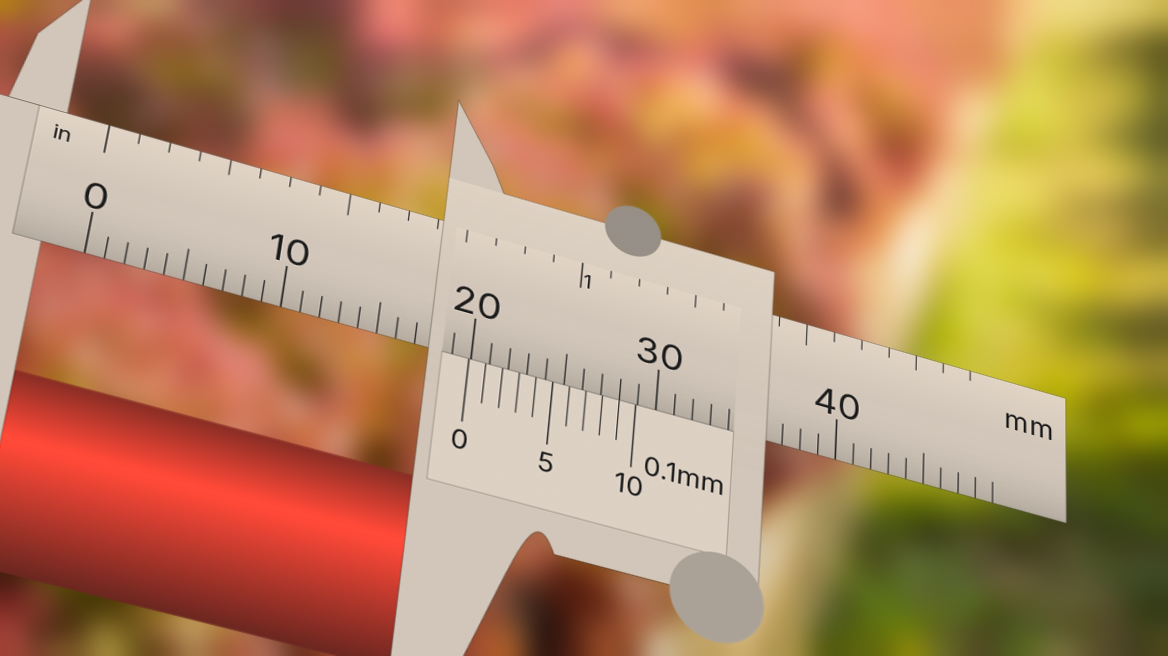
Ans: **19.9** mm
